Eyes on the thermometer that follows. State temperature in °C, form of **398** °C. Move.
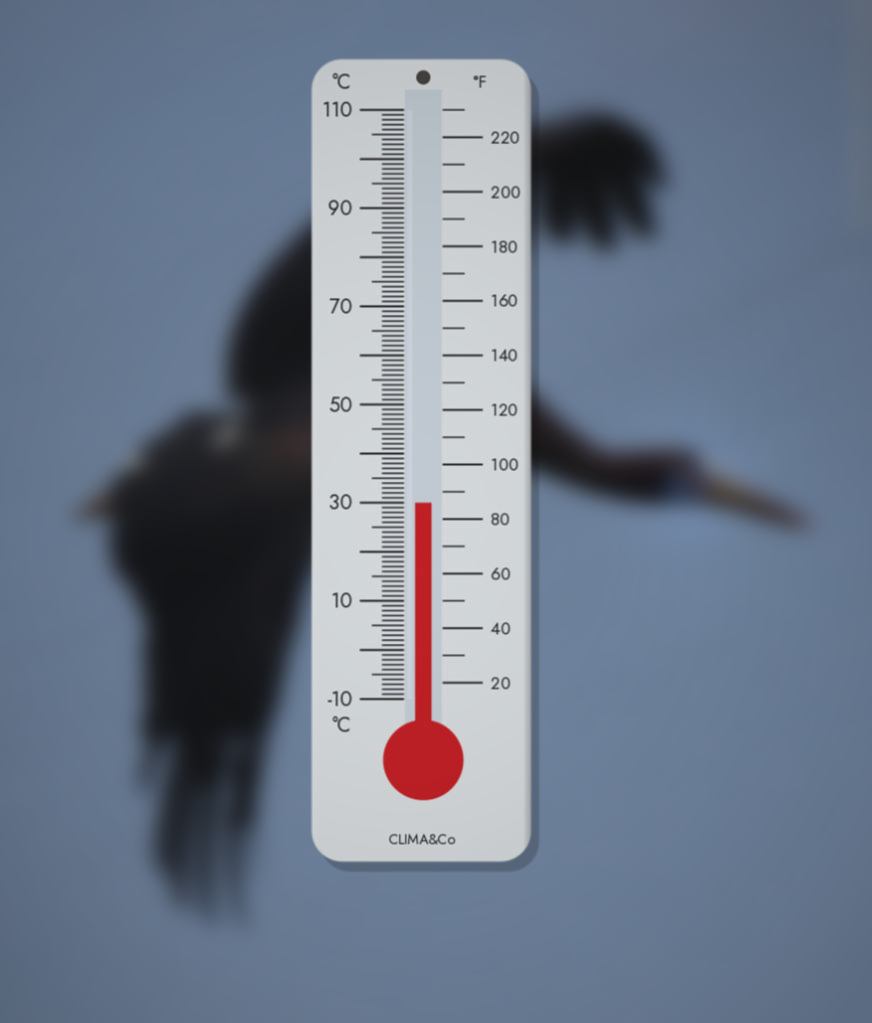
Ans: **30** °C
